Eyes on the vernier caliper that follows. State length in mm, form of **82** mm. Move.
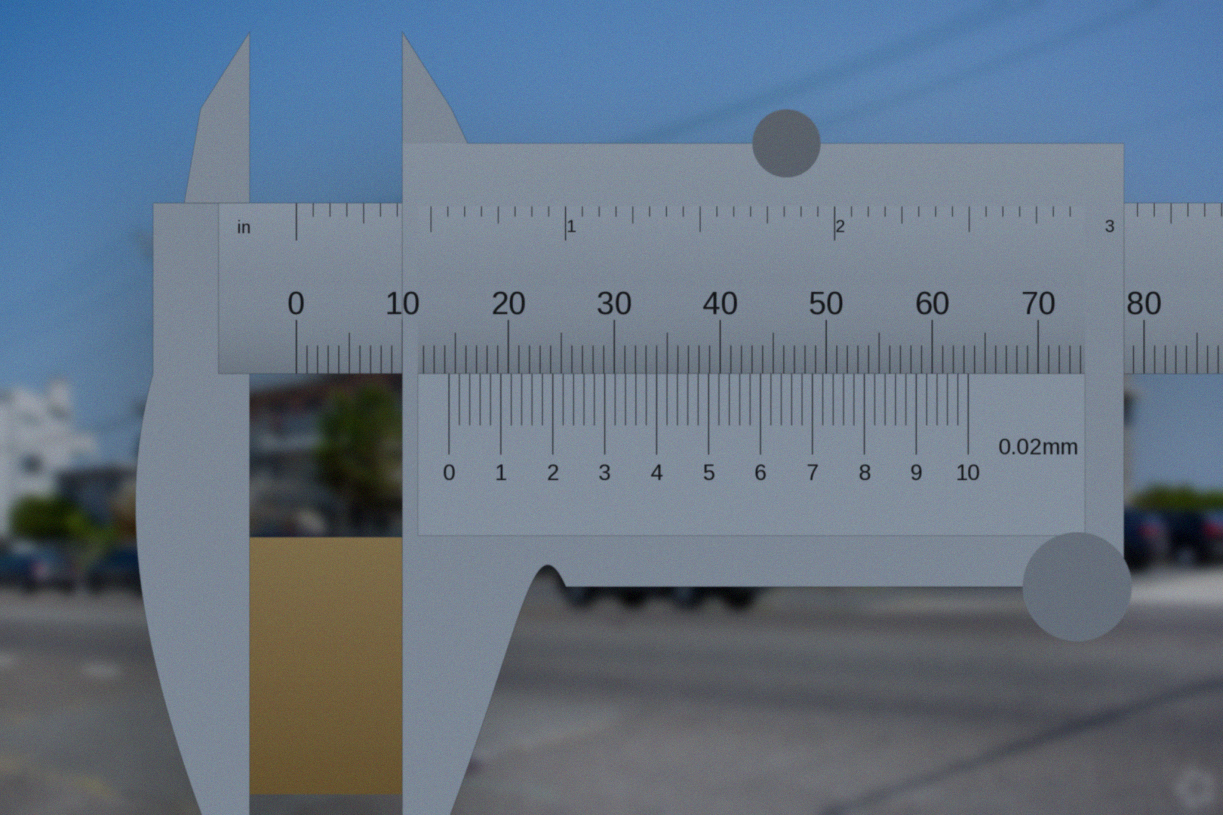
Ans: **14.4** mm
